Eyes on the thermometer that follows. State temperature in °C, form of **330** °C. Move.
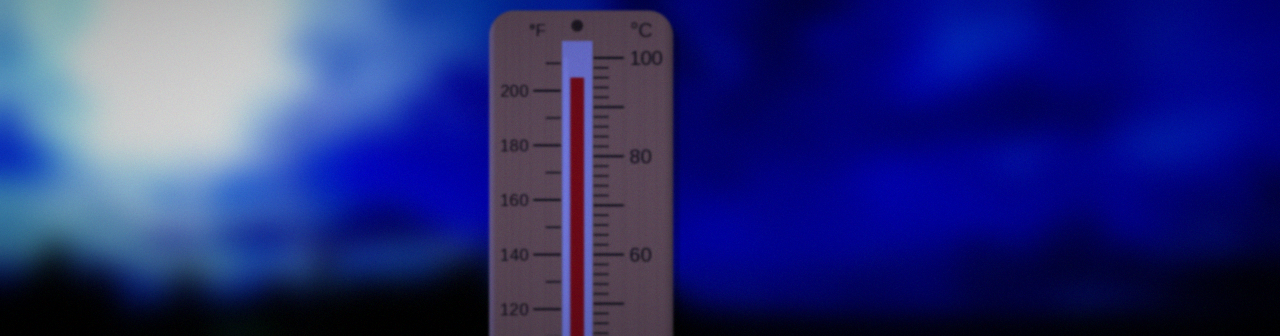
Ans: **96** °C
